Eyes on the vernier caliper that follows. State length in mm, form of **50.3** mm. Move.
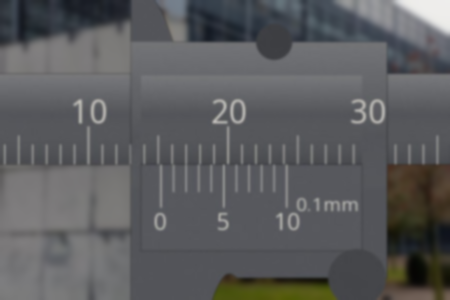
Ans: **15.2** mm
